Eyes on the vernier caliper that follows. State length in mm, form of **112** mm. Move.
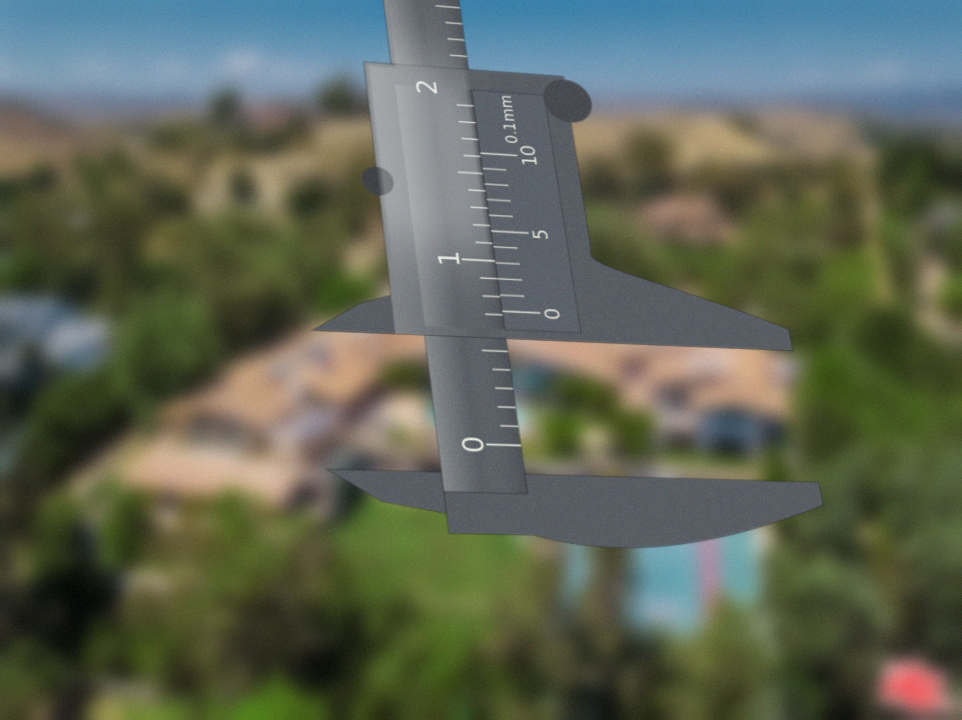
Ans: **7.2** mm
